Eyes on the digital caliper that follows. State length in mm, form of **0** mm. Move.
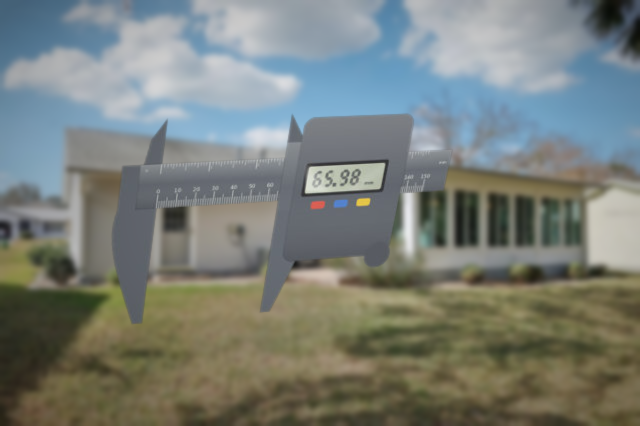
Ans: **65.98** mm
